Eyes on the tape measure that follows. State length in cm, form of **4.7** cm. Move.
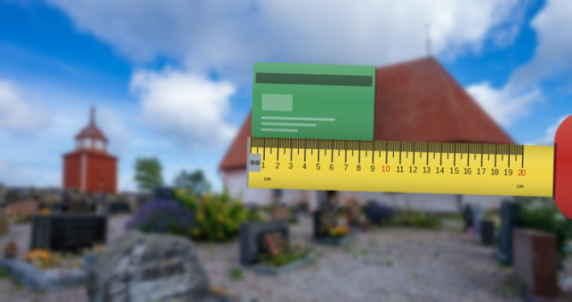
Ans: **9** cm
